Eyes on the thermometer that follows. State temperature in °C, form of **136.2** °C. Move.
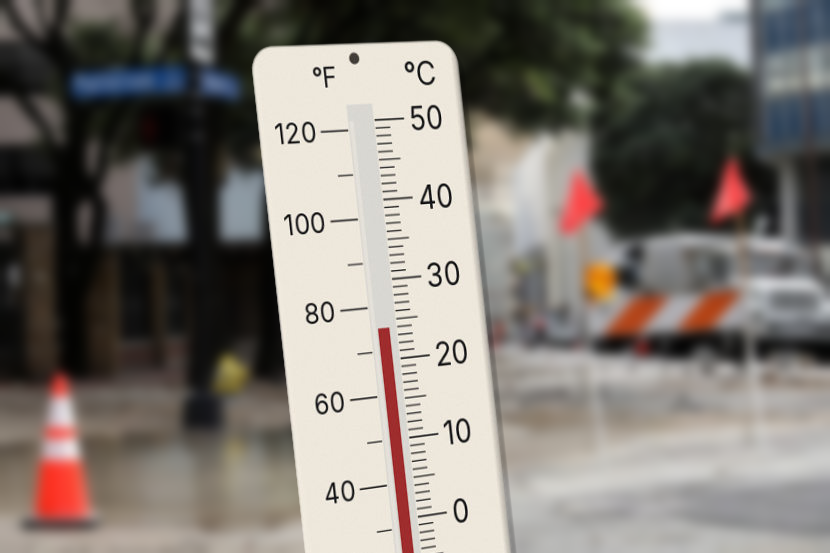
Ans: **24** °C
